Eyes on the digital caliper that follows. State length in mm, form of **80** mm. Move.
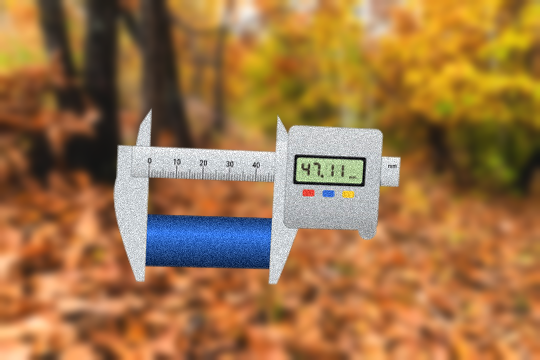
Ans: **47.11** mm
